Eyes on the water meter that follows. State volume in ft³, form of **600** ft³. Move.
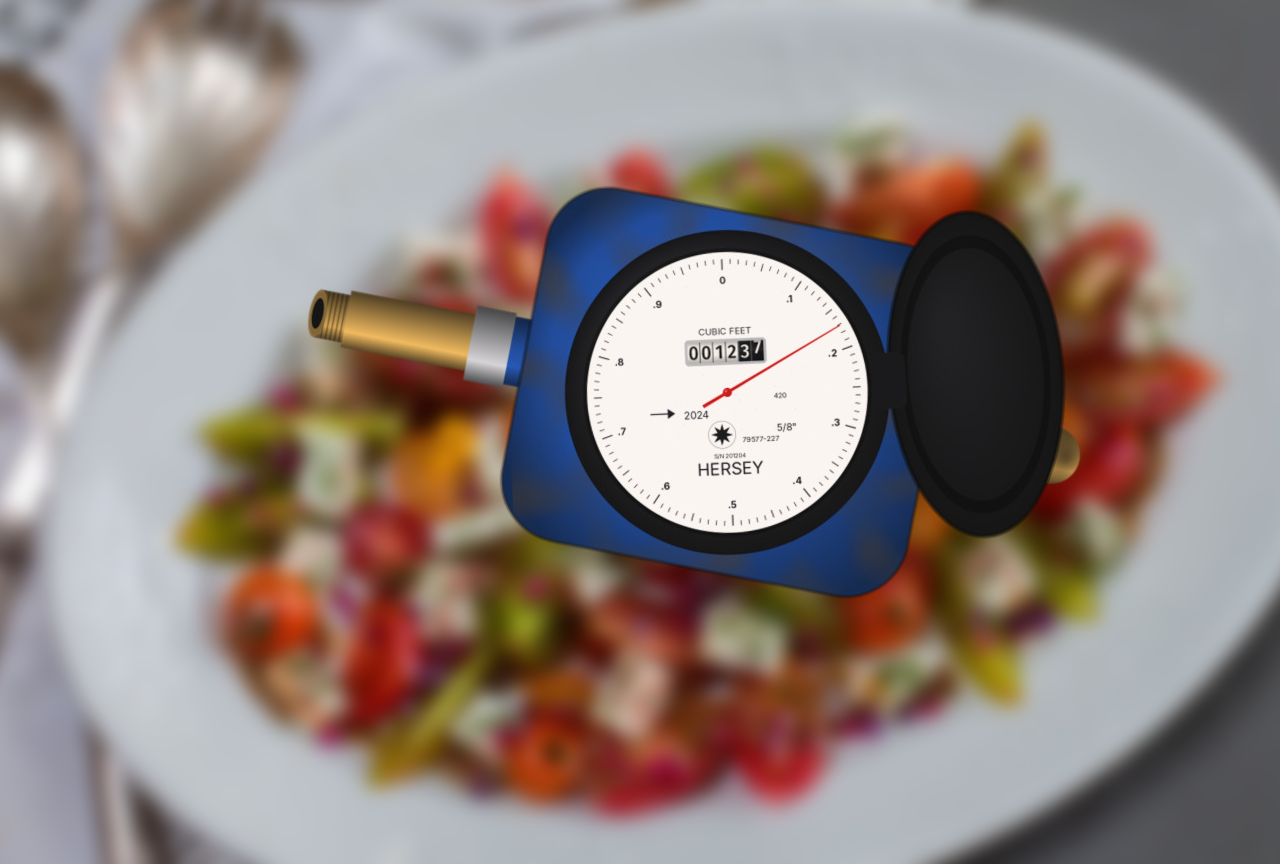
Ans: **1237.17** ft³
